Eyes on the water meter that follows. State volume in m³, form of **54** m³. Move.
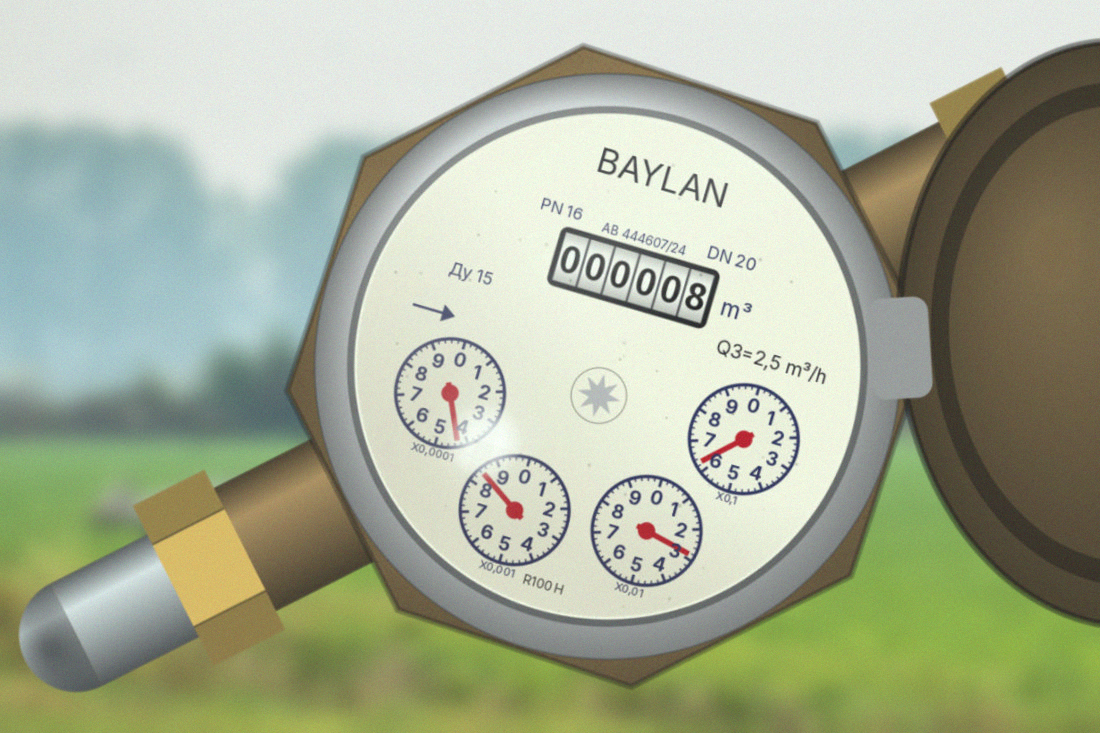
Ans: **8.6284** m³
